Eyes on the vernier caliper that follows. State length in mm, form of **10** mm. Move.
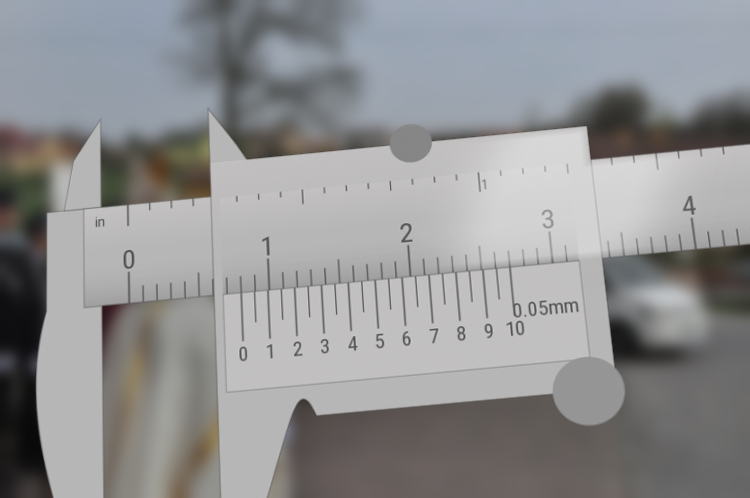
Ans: **8.0** mm
